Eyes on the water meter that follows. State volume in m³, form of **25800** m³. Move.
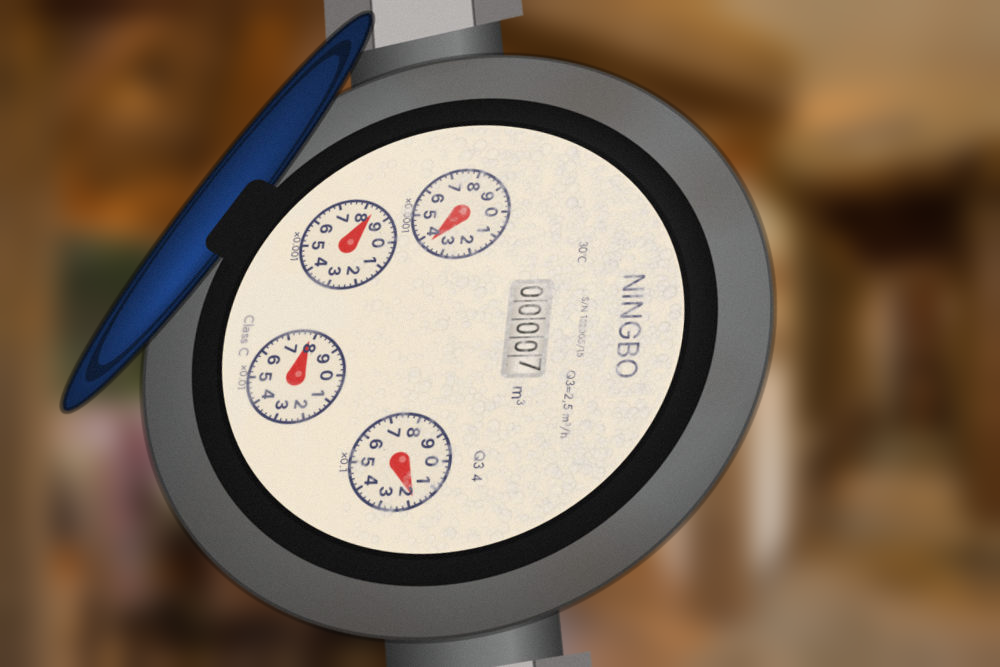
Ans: **7.1783** m³
